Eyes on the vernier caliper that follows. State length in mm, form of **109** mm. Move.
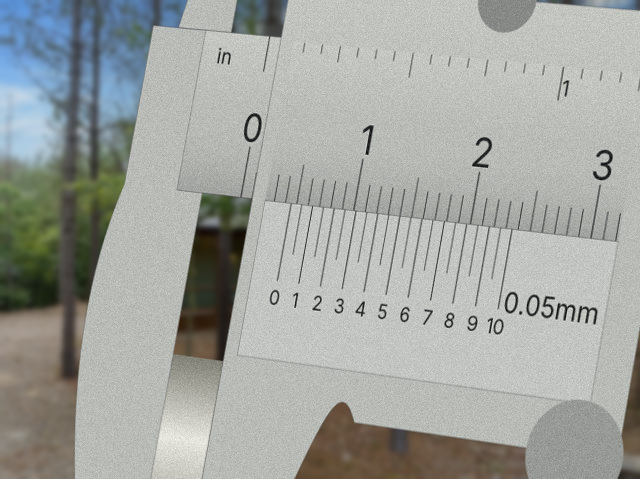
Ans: **4.5** mm
